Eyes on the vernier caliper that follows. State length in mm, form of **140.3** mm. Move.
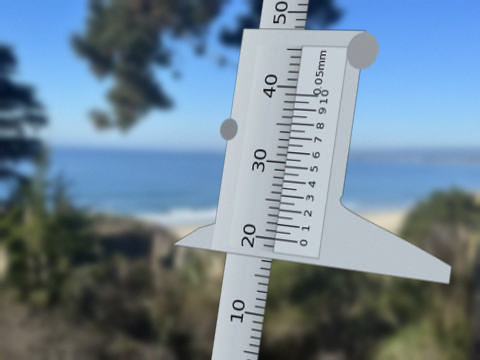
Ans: **20.0** mm
